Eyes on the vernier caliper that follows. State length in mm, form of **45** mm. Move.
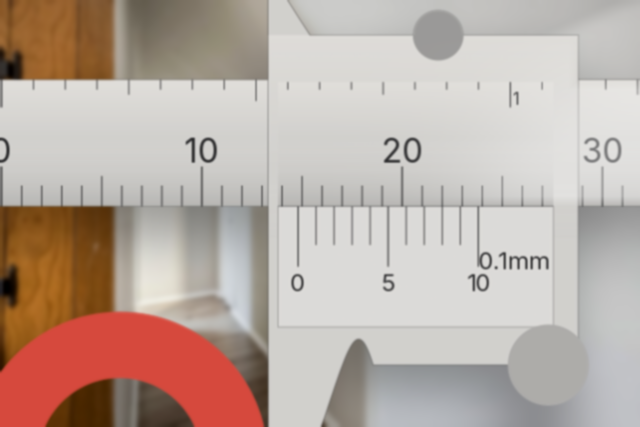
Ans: **14.8** mm
